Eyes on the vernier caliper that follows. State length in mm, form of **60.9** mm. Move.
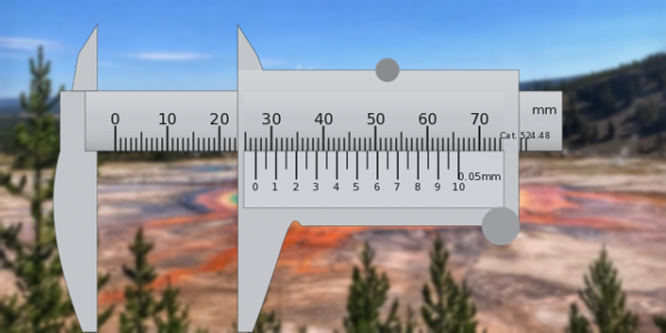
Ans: **27.0** mm
